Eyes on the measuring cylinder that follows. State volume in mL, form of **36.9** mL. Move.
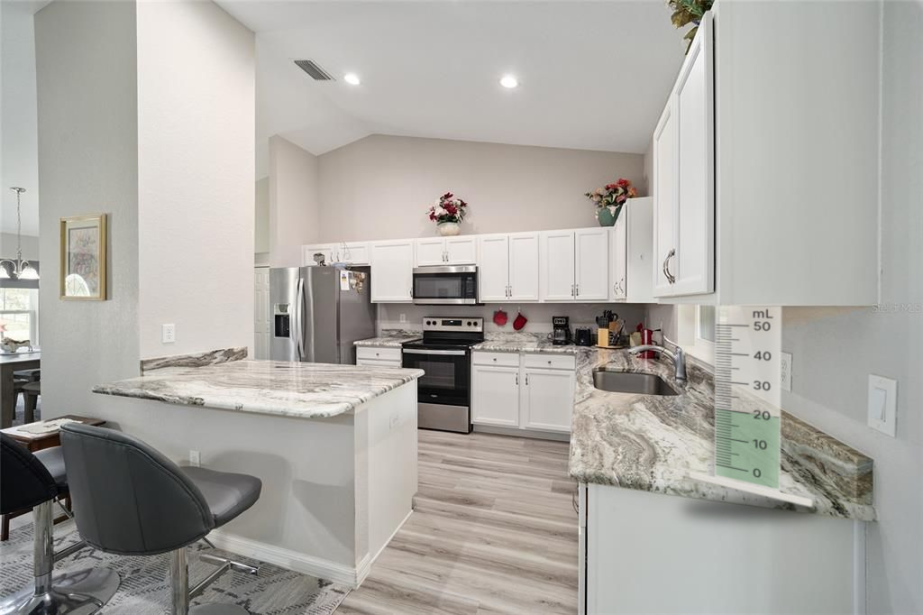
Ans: **20** mL
